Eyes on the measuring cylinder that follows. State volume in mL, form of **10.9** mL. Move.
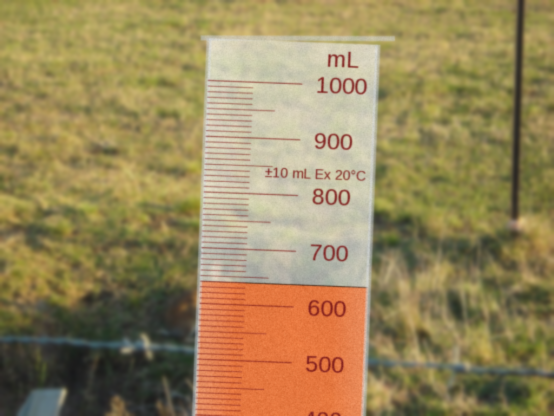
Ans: **640** mL
